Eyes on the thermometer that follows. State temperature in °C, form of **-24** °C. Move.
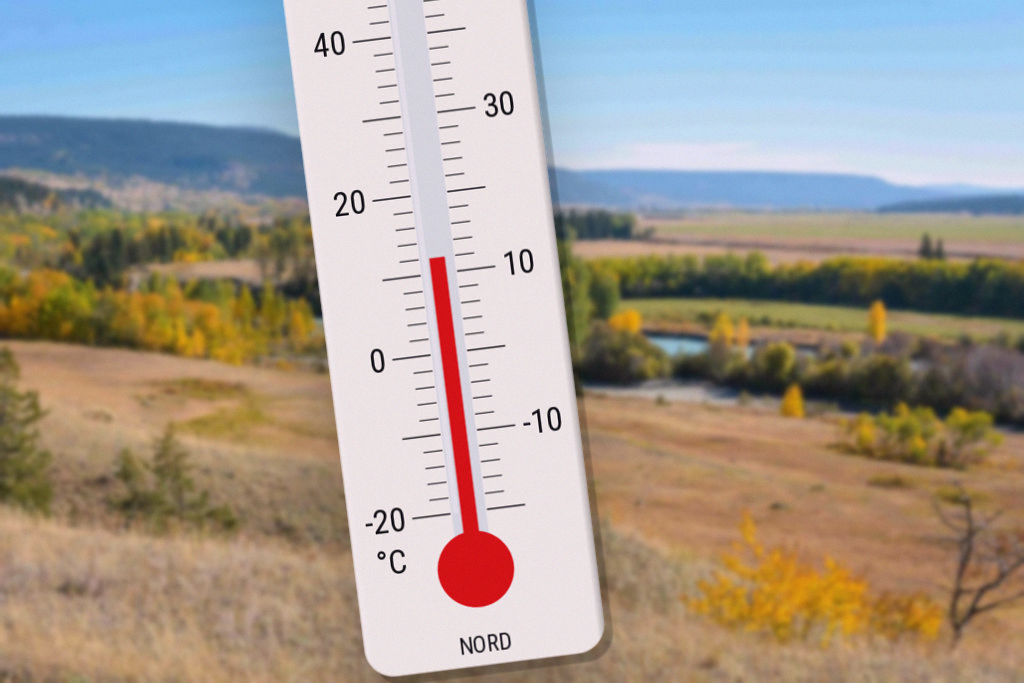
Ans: **12** °C
